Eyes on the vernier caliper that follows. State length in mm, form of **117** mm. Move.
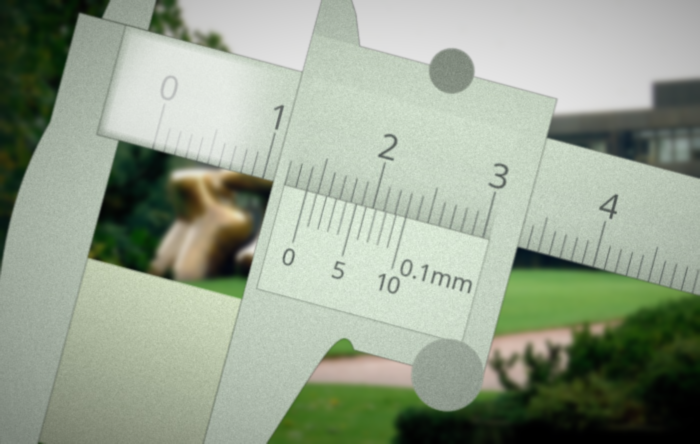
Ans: **14.0** mm
